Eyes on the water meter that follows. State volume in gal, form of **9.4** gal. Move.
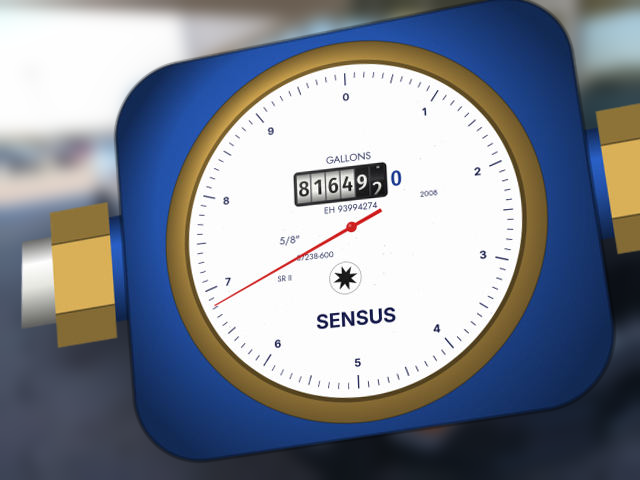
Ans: **8164916.8** gal
